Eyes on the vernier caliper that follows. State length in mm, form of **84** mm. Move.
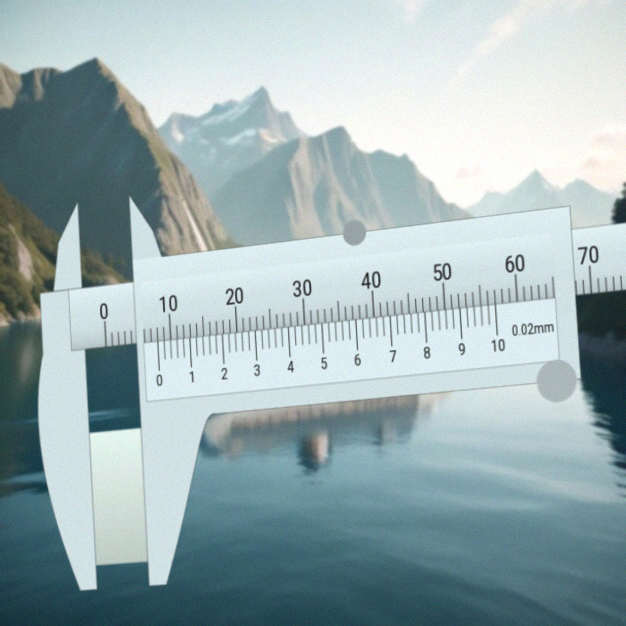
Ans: **8.0** mm
